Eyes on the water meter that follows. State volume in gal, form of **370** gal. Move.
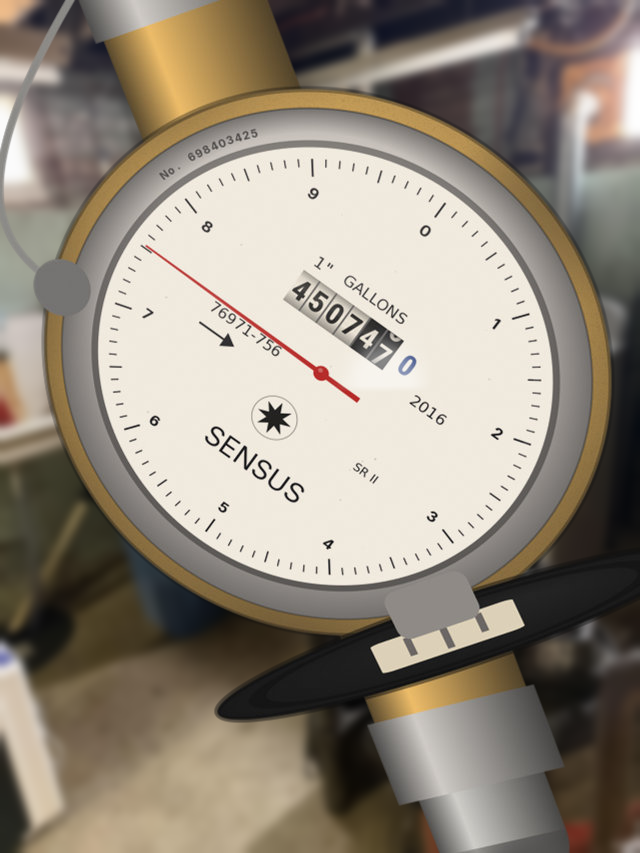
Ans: **4507467.5** gal
